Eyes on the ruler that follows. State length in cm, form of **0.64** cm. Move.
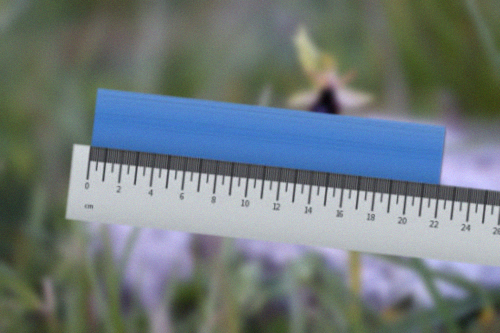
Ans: **22** cm
